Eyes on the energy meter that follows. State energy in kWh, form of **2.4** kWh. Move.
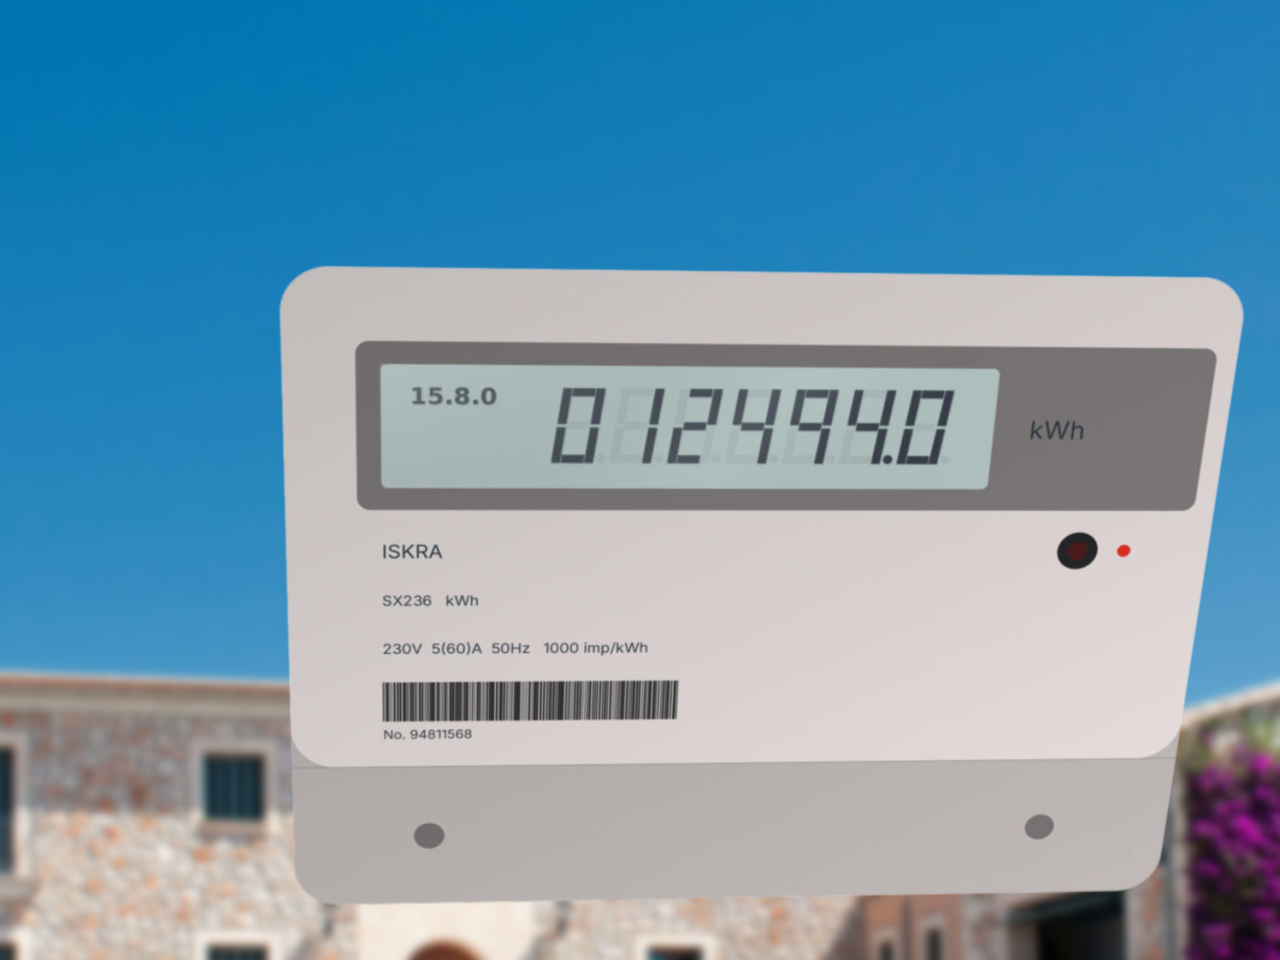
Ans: **12494.0** kWh
